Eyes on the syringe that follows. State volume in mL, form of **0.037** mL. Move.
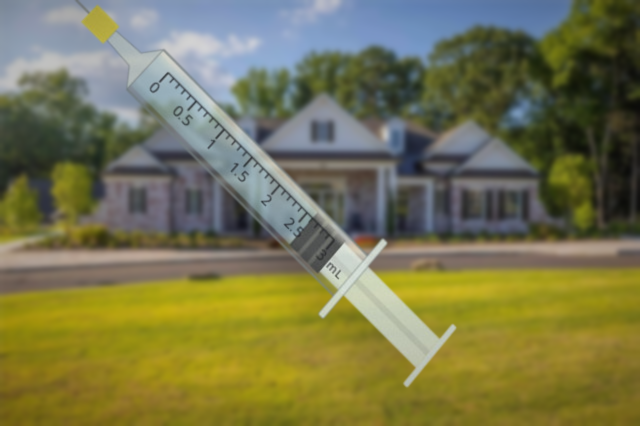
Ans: **2.6** mL
